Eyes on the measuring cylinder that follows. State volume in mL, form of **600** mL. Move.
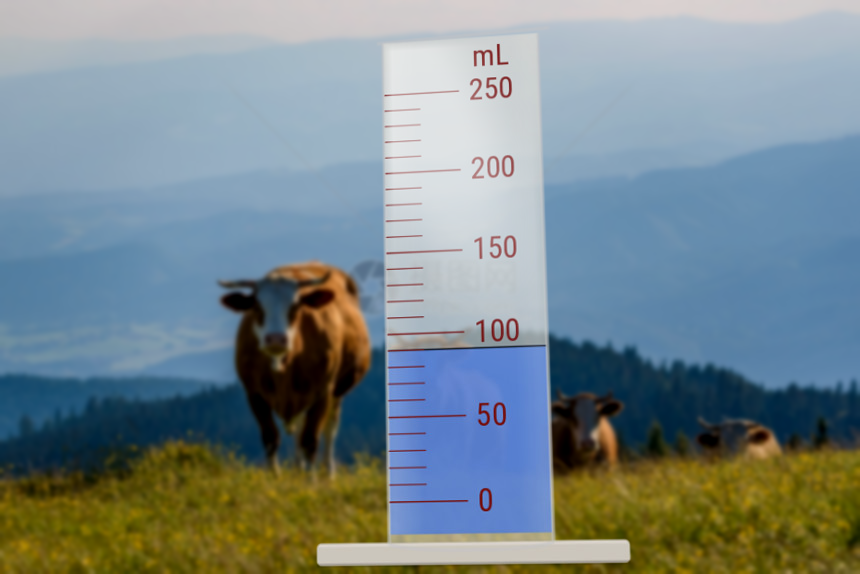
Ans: **90** mL
